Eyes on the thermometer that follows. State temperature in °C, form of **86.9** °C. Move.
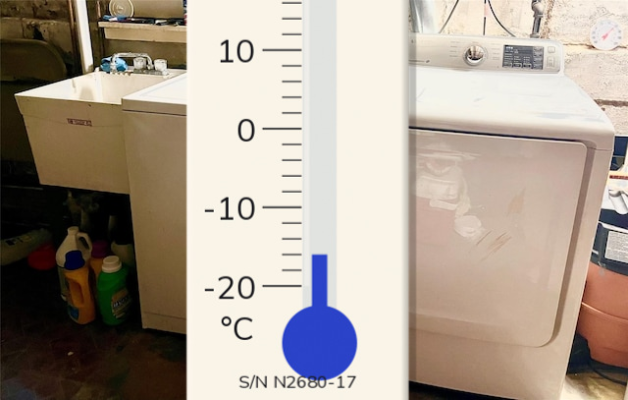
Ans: **-16** °C
